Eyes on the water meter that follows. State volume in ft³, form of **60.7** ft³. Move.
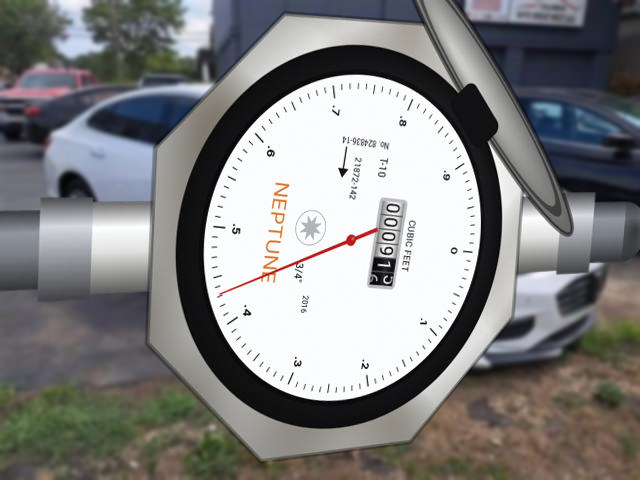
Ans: **915.43** ft³
